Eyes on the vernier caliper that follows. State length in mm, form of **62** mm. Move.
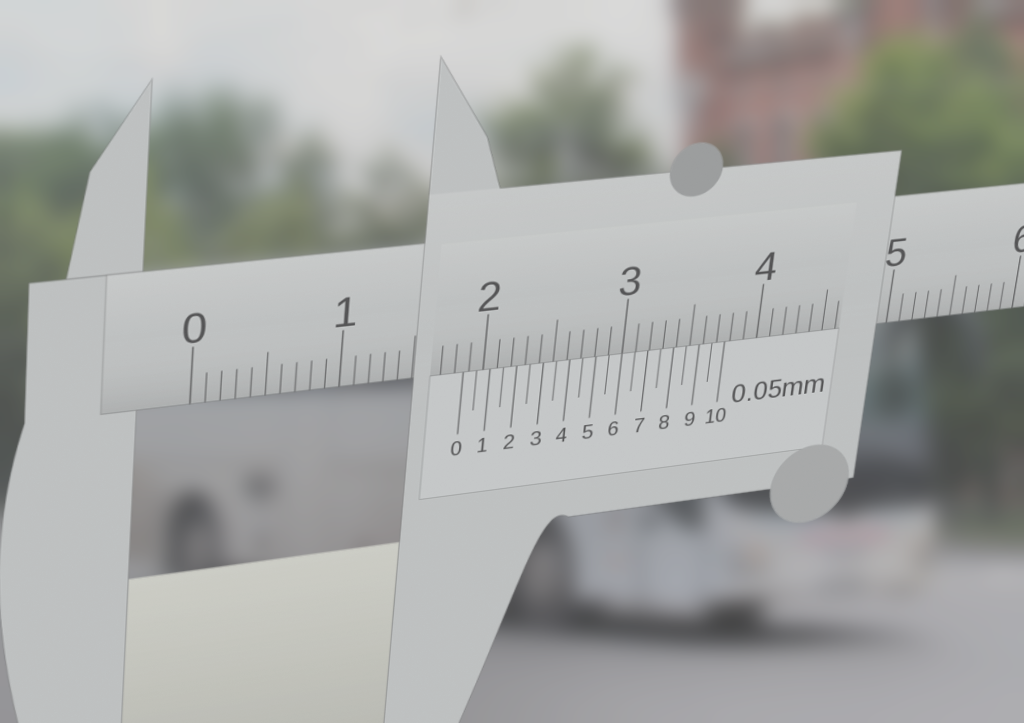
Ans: **18.6** mm
